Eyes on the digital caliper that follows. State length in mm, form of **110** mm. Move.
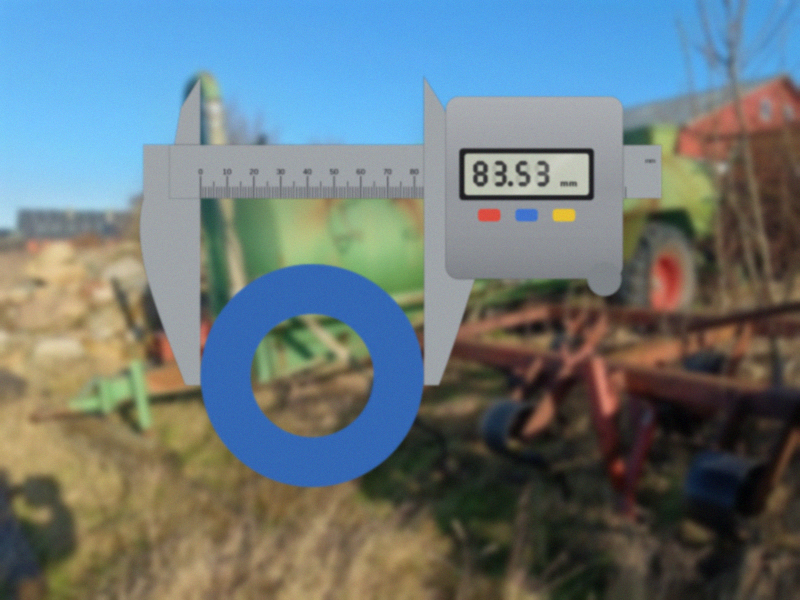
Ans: **83.53** mm
